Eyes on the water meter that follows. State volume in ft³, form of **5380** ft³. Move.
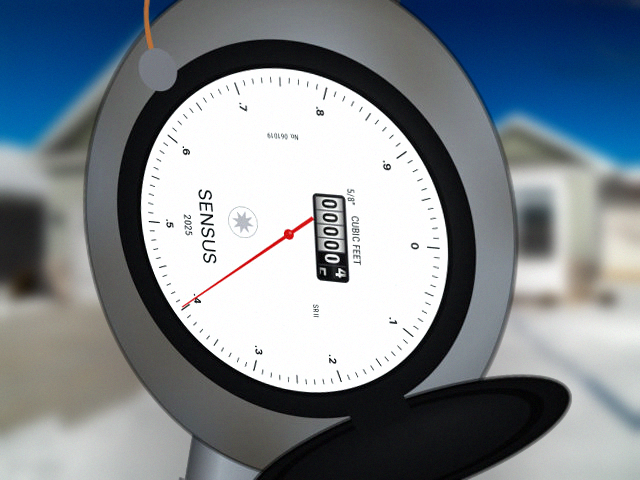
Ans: **4.40** ft³
